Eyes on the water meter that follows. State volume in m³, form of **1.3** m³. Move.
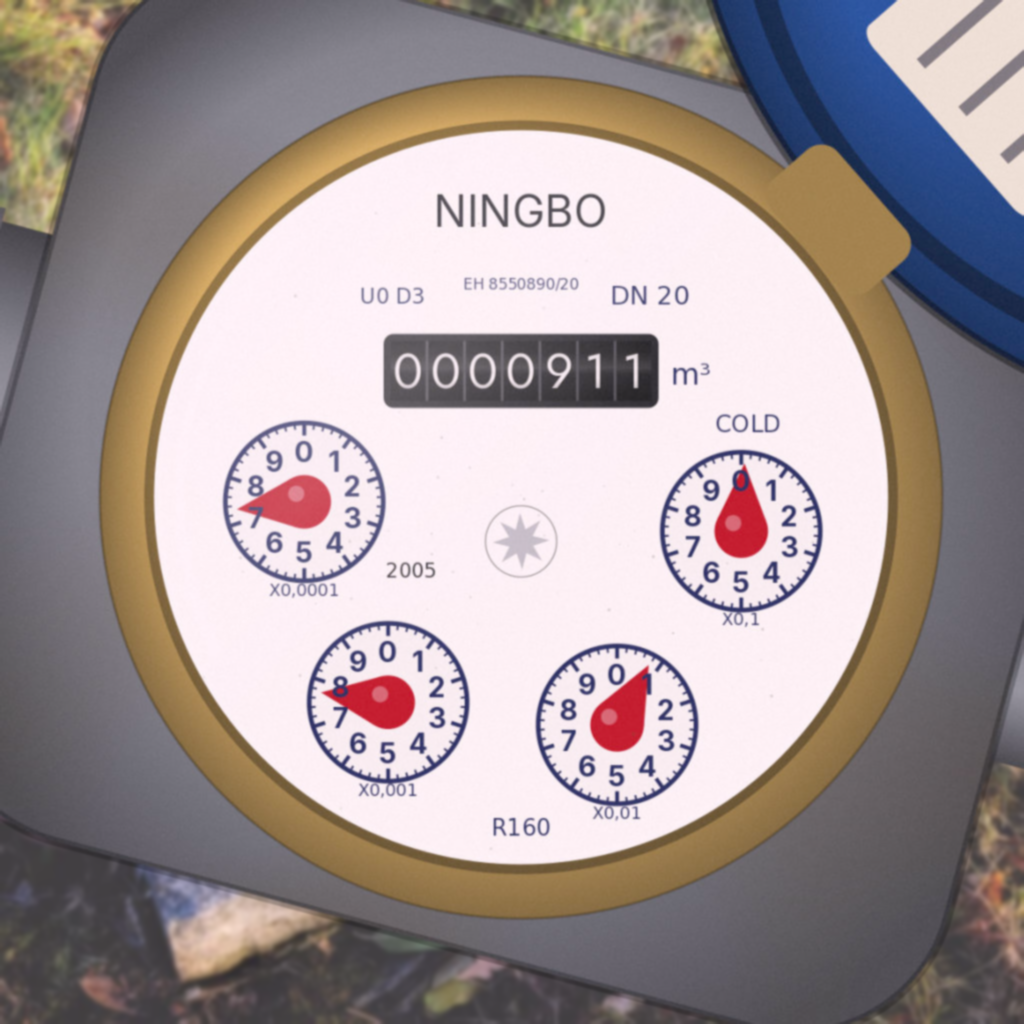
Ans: **911.0077** m³
